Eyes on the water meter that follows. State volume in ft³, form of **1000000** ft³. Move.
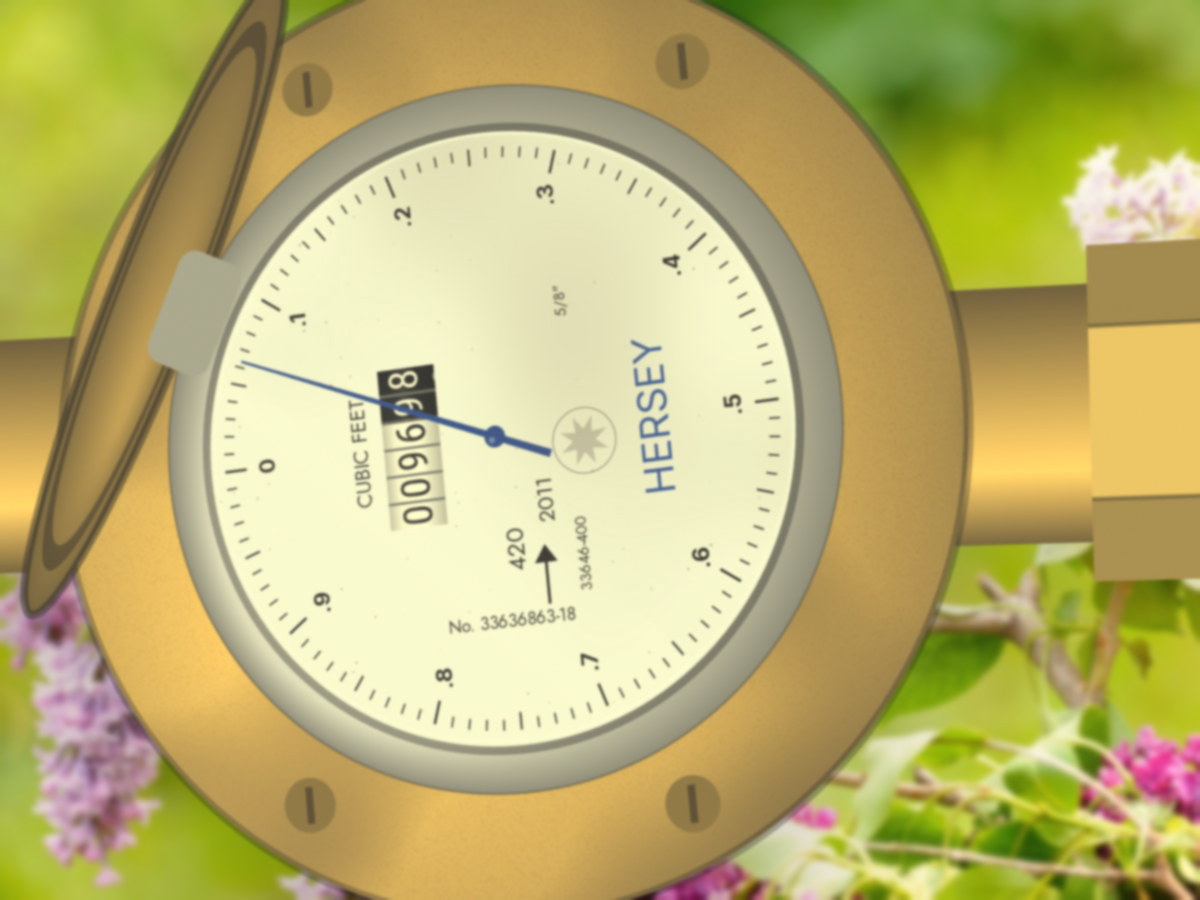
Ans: **9698.06** ft³
